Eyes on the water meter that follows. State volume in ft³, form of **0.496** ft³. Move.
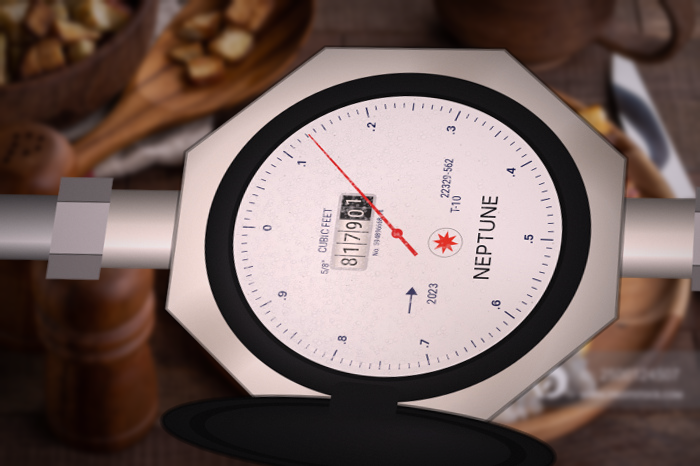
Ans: **817901.13** ft³
